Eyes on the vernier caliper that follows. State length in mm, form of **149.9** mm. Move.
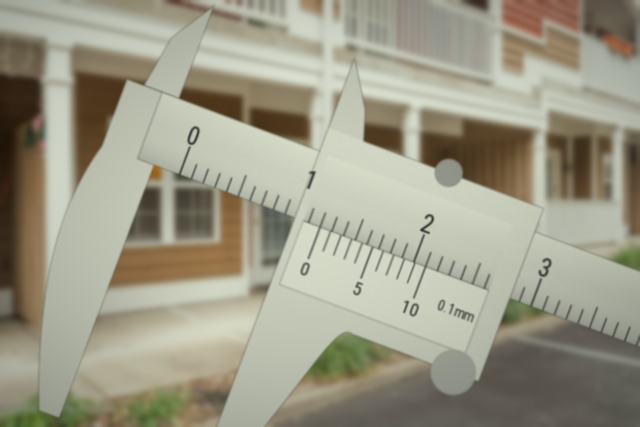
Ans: **12.0** mm
